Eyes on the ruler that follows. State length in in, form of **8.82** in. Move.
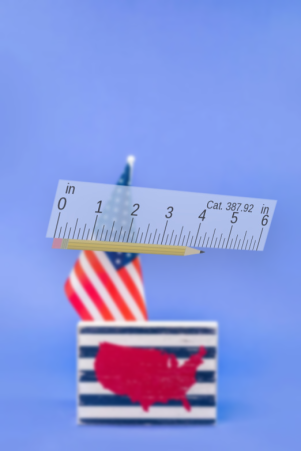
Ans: **4.375** in
